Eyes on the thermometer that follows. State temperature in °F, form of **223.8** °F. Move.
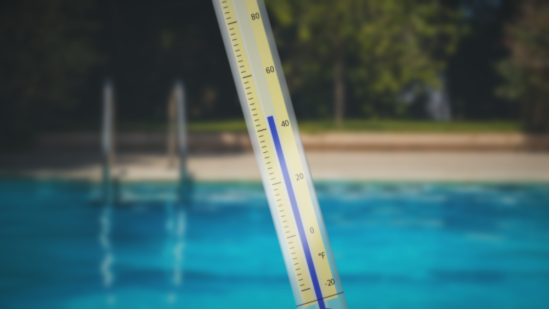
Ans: **44** °F
